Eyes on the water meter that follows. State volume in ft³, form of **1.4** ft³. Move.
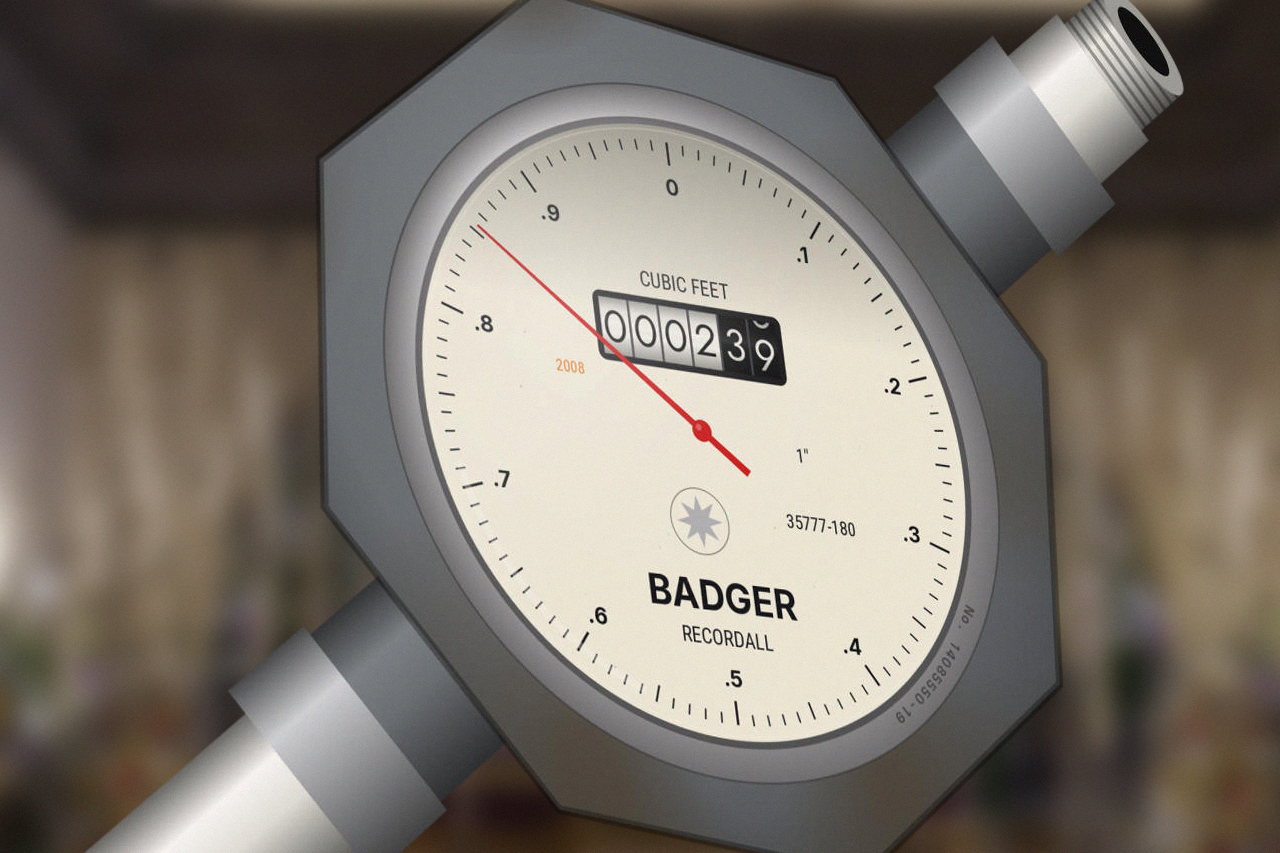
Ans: **238.85** ft³
